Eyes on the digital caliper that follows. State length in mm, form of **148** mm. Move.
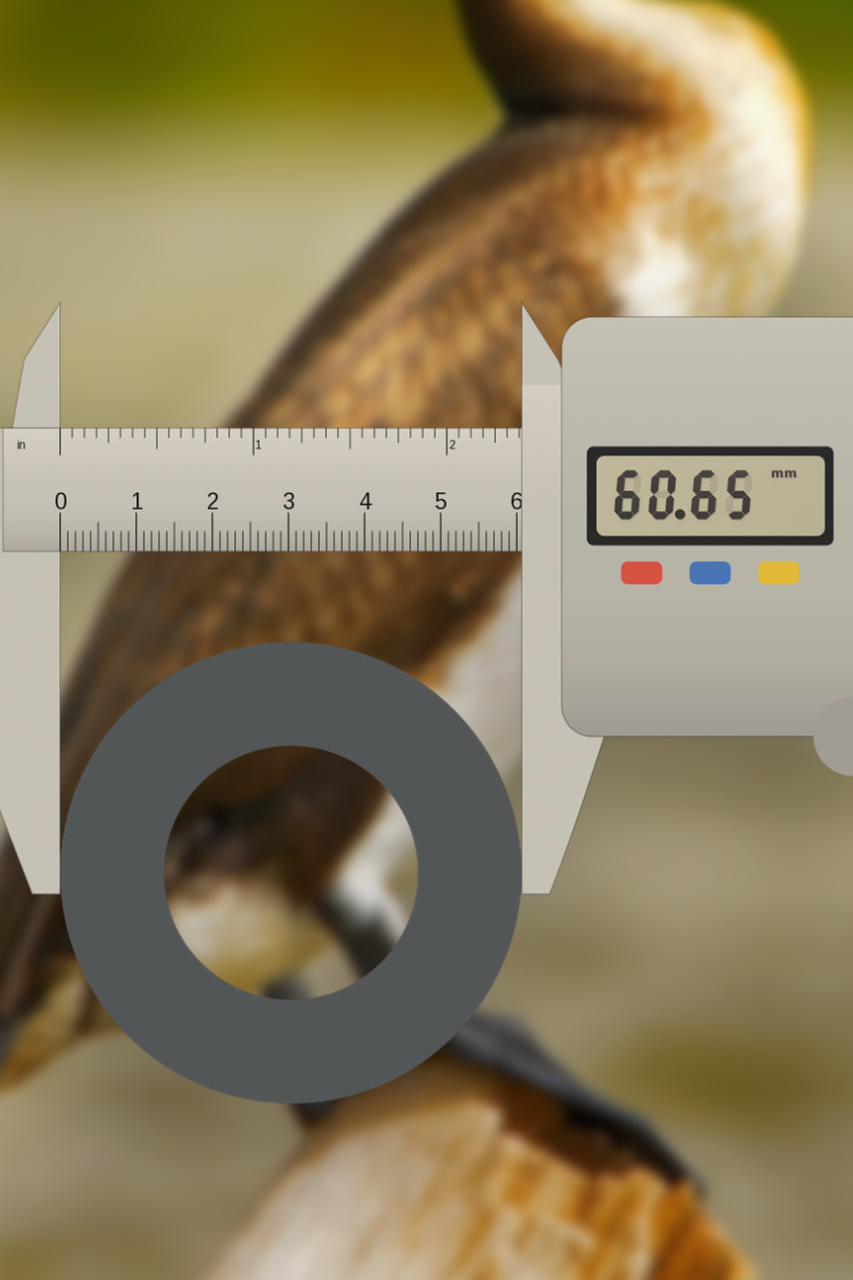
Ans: **60.65** mm
